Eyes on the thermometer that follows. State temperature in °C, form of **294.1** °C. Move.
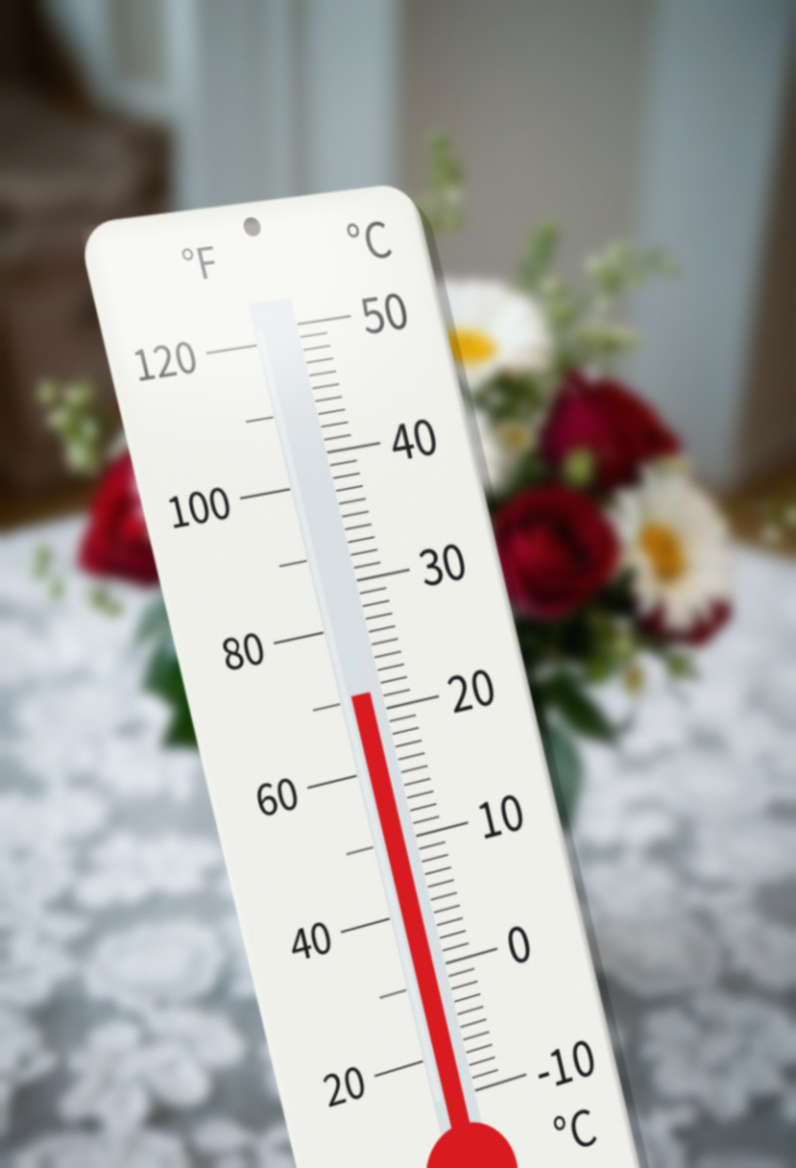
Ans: **21.5** °C
